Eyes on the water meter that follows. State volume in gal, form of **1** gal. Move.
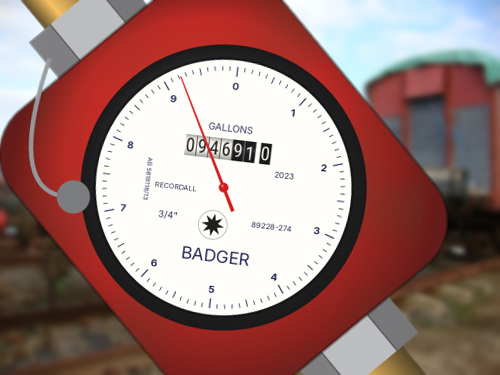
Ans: **946909.2** gal
